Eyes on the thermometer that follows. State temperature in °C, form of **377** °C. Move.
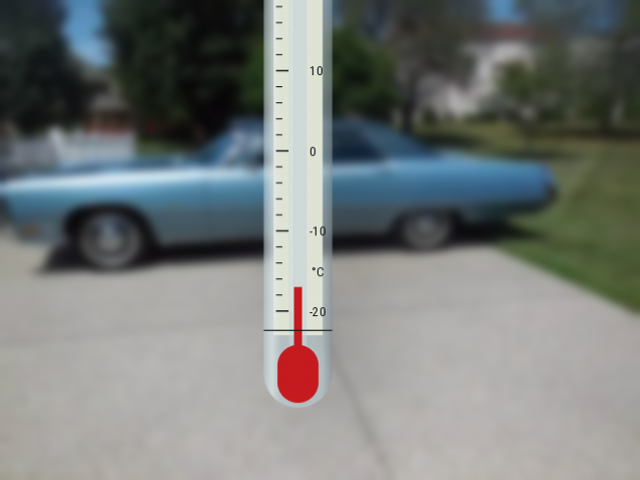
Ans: **-17** °C
